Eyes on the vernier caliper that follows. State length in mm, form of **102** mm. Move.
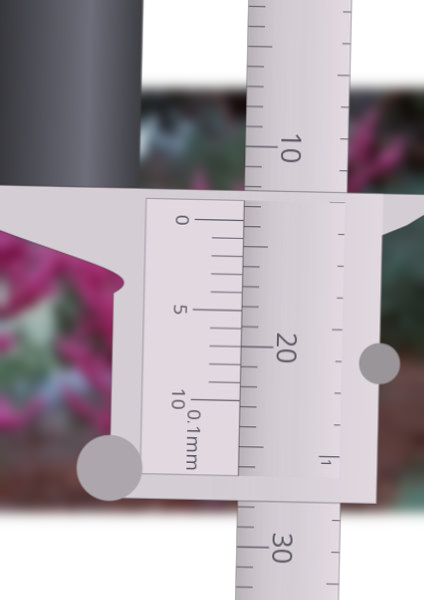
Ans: **13.7** mm
